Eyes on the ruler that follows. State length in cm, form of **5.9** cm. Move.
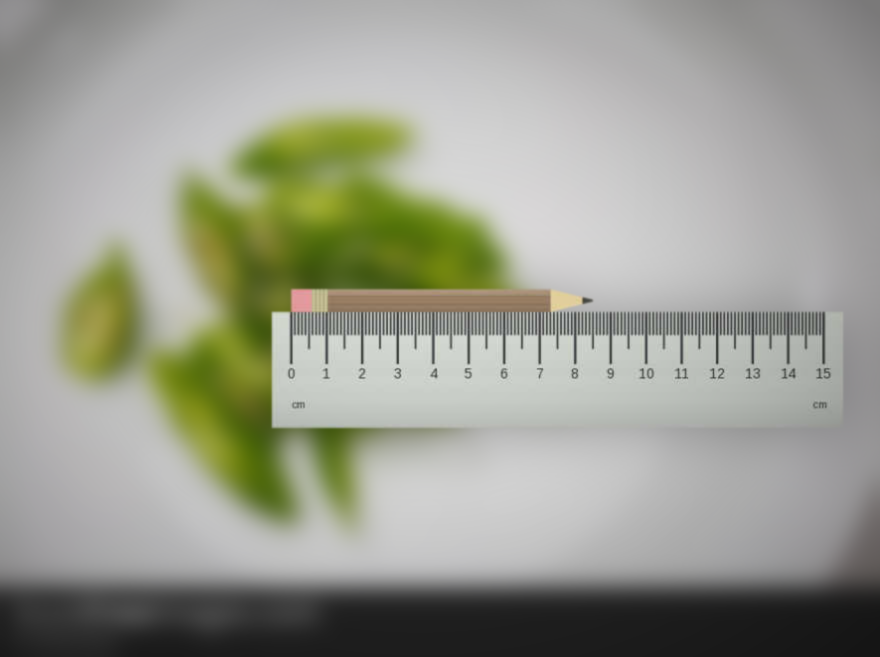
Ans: **8.5** cm
